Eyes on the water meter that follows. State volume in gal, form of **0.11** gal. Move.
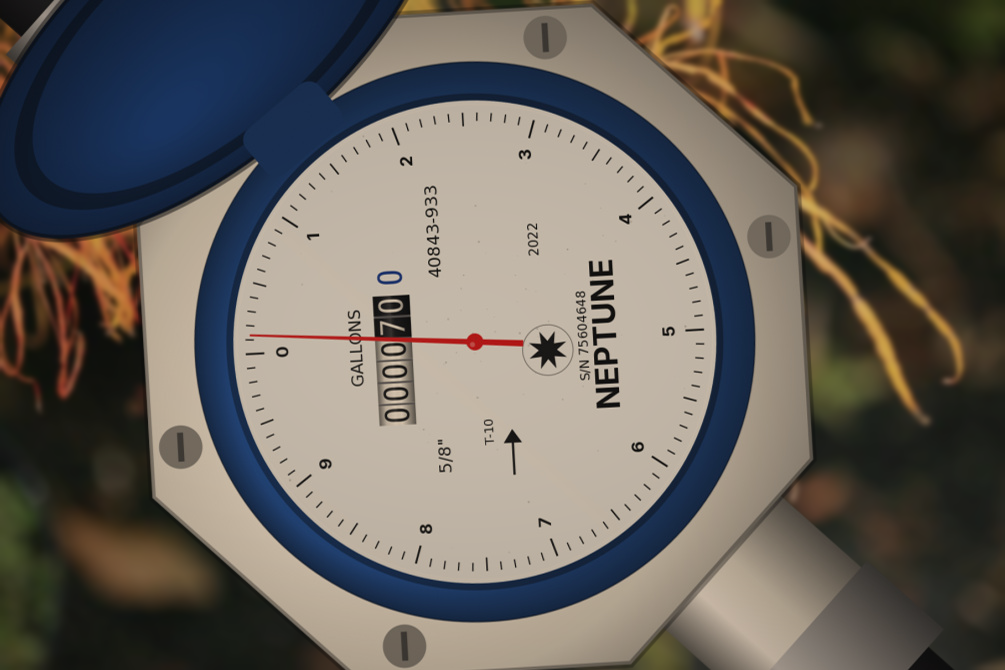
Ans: **700.1** gal
